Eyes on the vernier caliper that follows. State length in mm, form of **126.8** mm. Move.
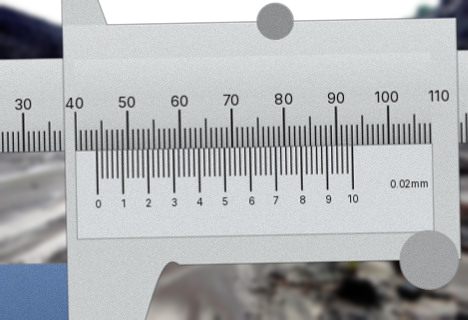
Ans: **44.0** mm
